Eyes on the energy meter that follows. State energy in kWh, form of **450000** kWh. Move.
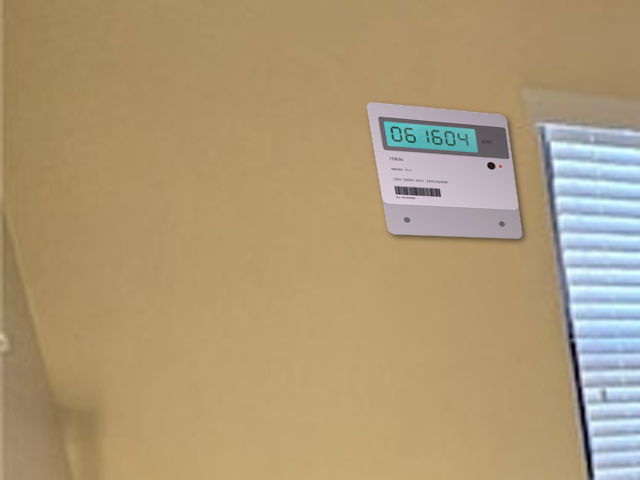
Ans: **61604** kWh
